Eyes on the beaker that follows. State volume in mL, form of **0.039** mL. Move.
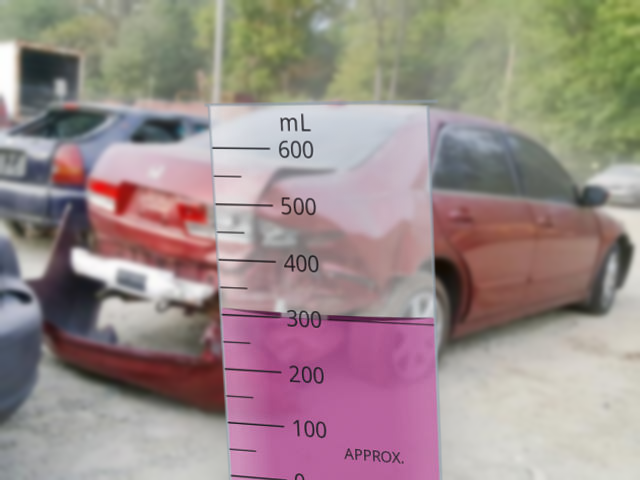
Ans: **300** mL
